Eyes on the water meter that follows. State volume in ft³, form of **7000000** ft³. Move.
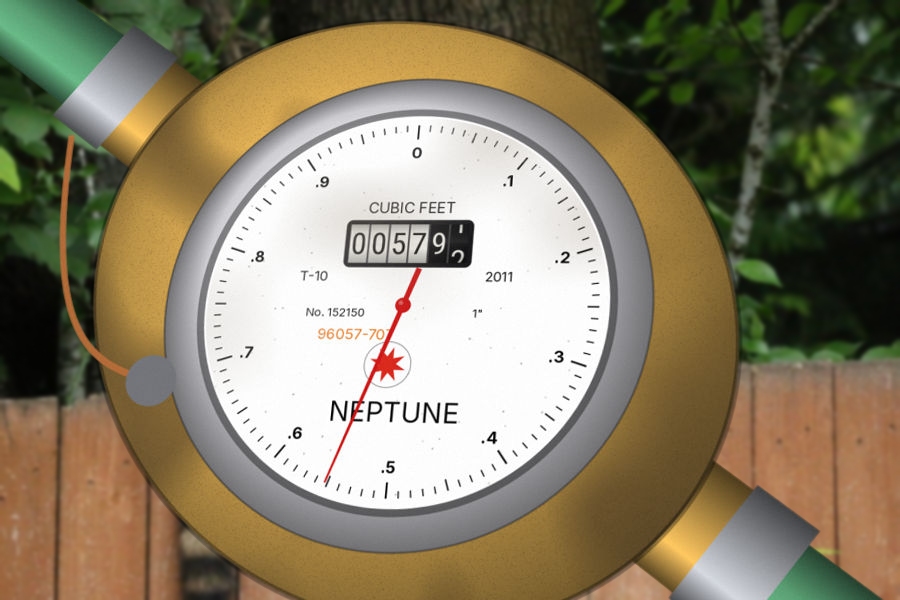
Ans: **5791.55** ft³
